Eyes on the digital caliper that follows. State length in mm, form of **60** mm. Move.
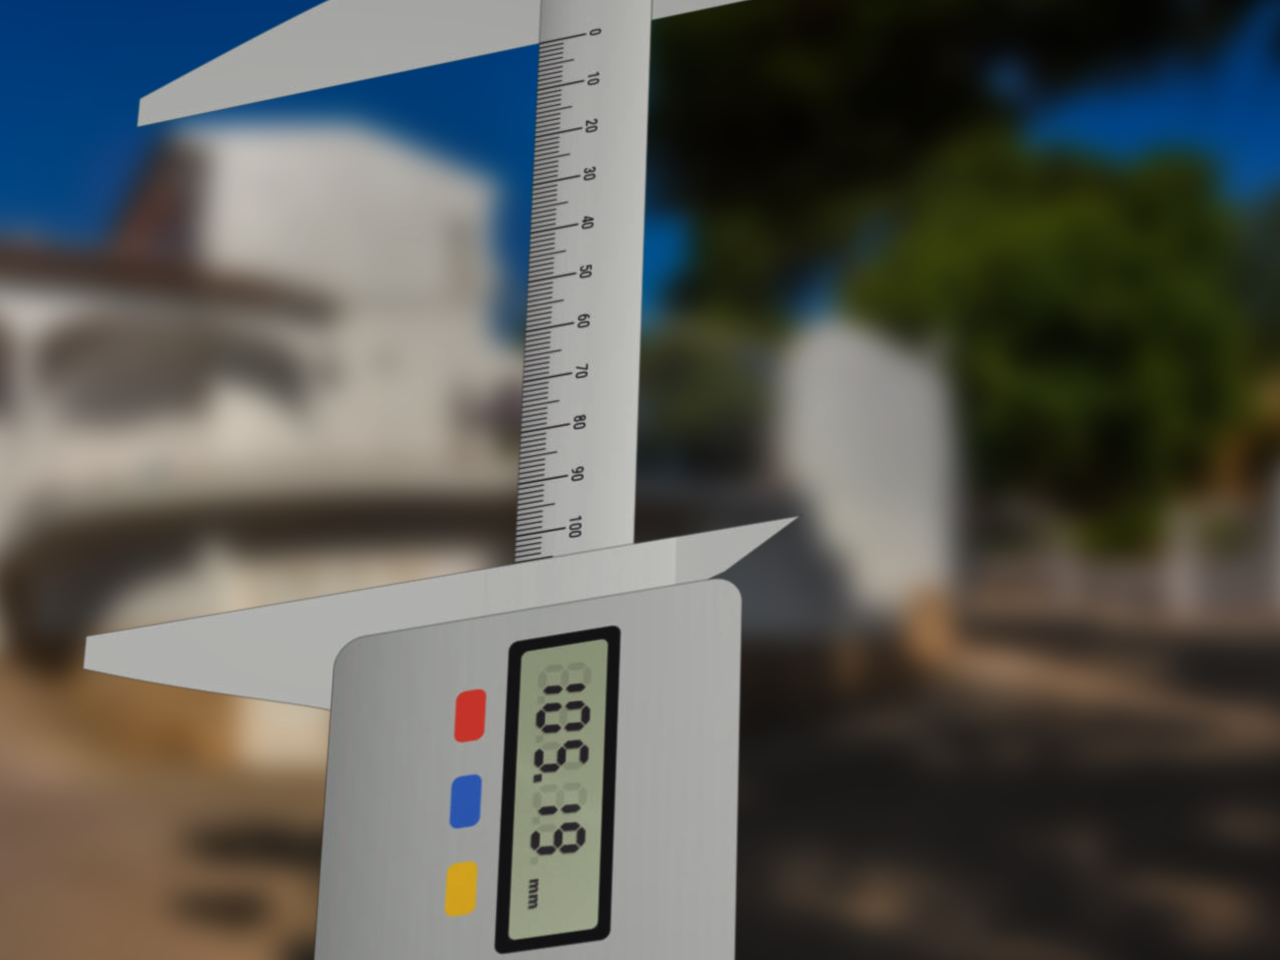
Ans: **105.19** mm
